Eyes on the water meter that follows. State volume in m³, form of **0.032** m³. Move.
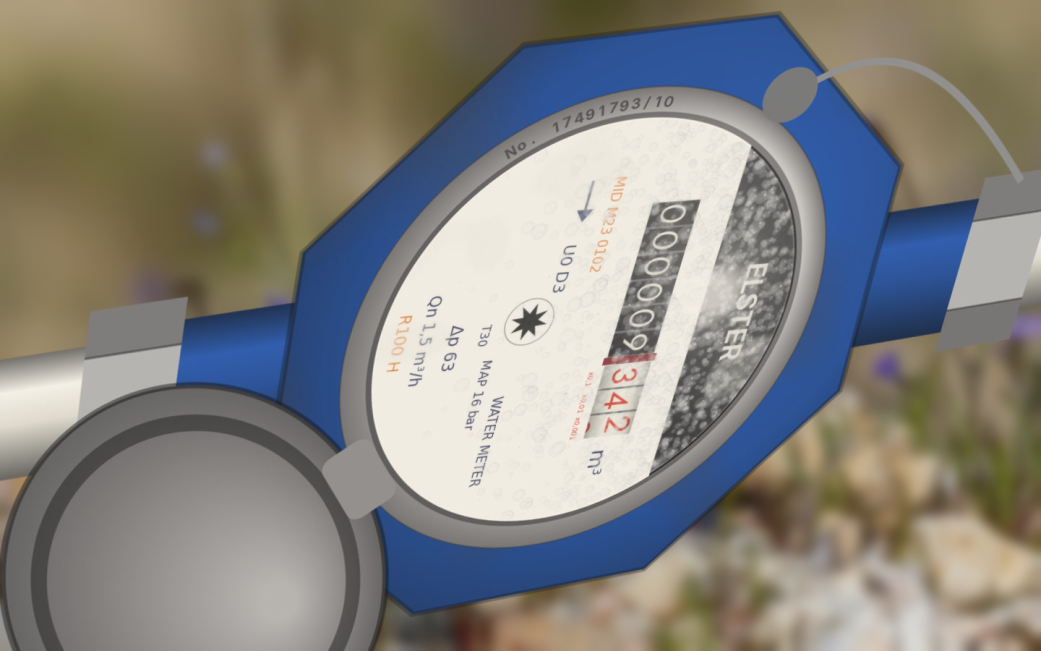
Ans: **9.342** m³
